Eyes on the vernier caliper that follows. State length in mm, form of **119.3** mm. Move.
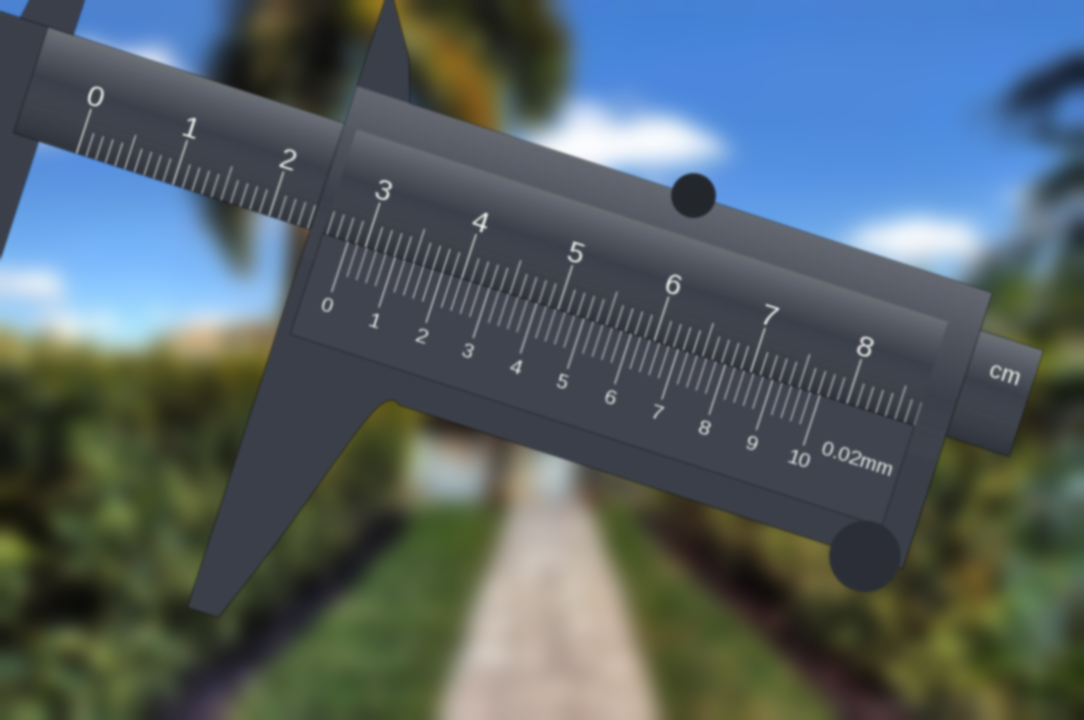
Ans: **28.2** mm
